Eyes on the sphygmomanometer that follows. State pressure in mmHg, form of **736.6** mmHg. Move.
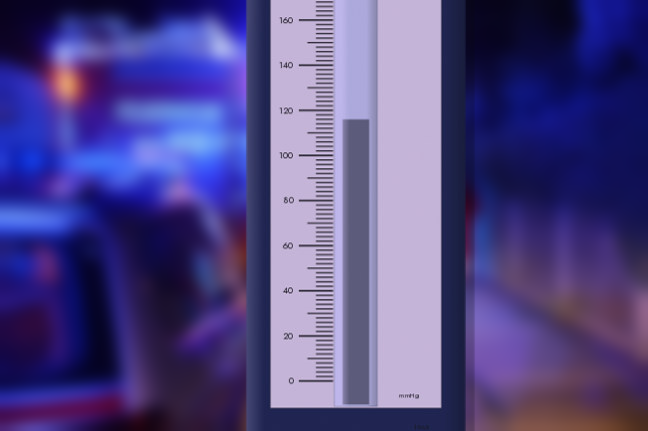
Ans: **116** mmHg
